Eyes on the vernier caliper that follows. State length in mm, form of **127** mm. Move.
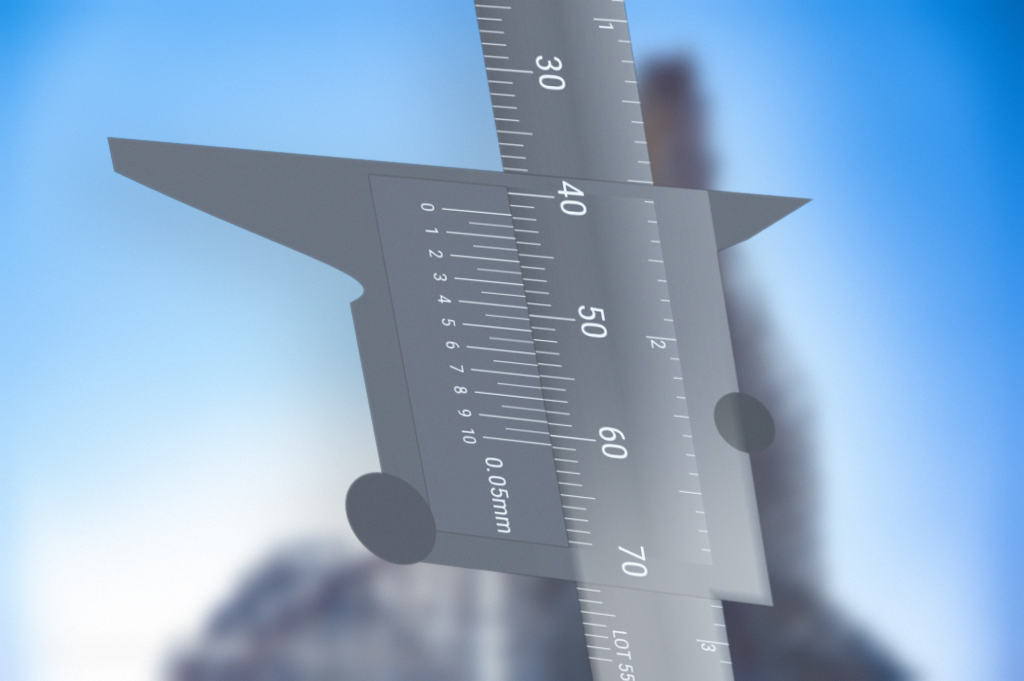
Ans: **41.8** mm
